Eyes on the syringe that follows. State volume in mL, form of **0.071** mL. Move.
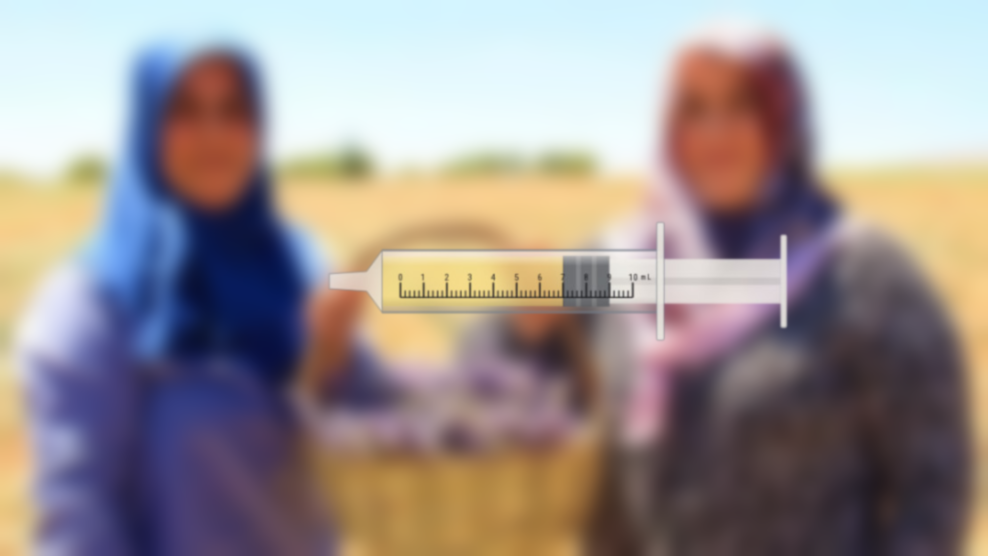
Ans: **7** mL
